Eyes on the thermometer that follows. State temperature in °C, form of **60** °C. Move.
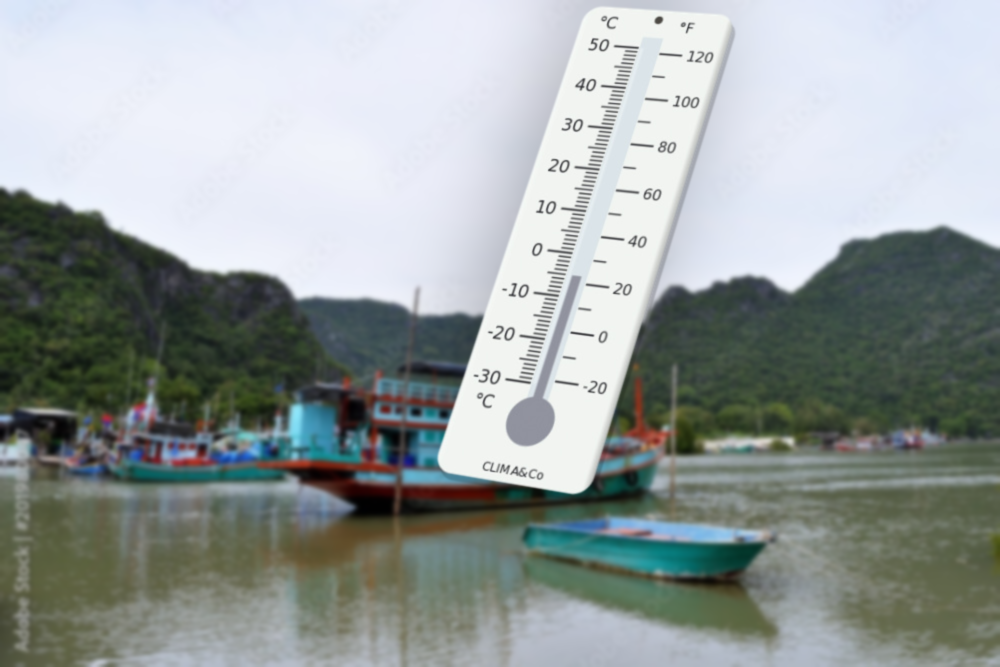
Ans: **-5** °C
